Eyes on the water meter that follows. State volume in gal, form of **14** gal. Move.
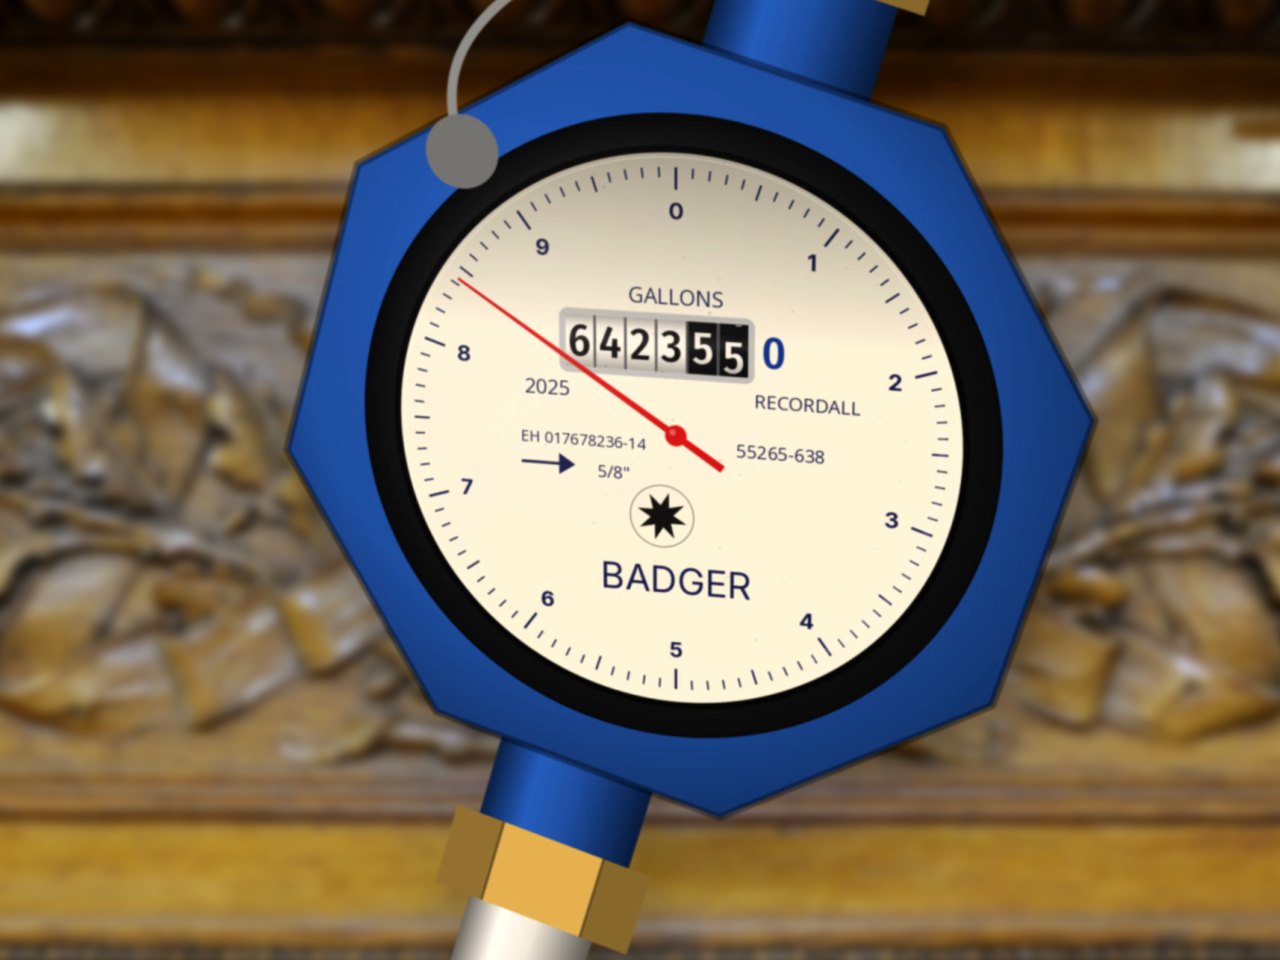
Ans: **6423548.4** gal
